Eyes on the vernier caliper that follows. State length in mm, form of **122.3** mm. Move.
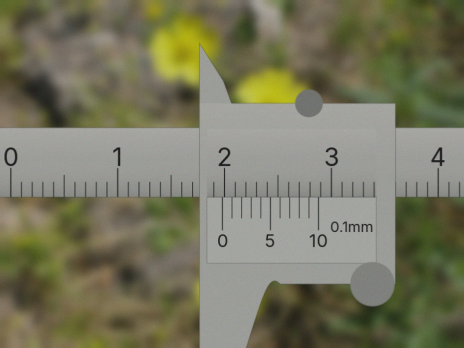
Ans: **19.8** mm
